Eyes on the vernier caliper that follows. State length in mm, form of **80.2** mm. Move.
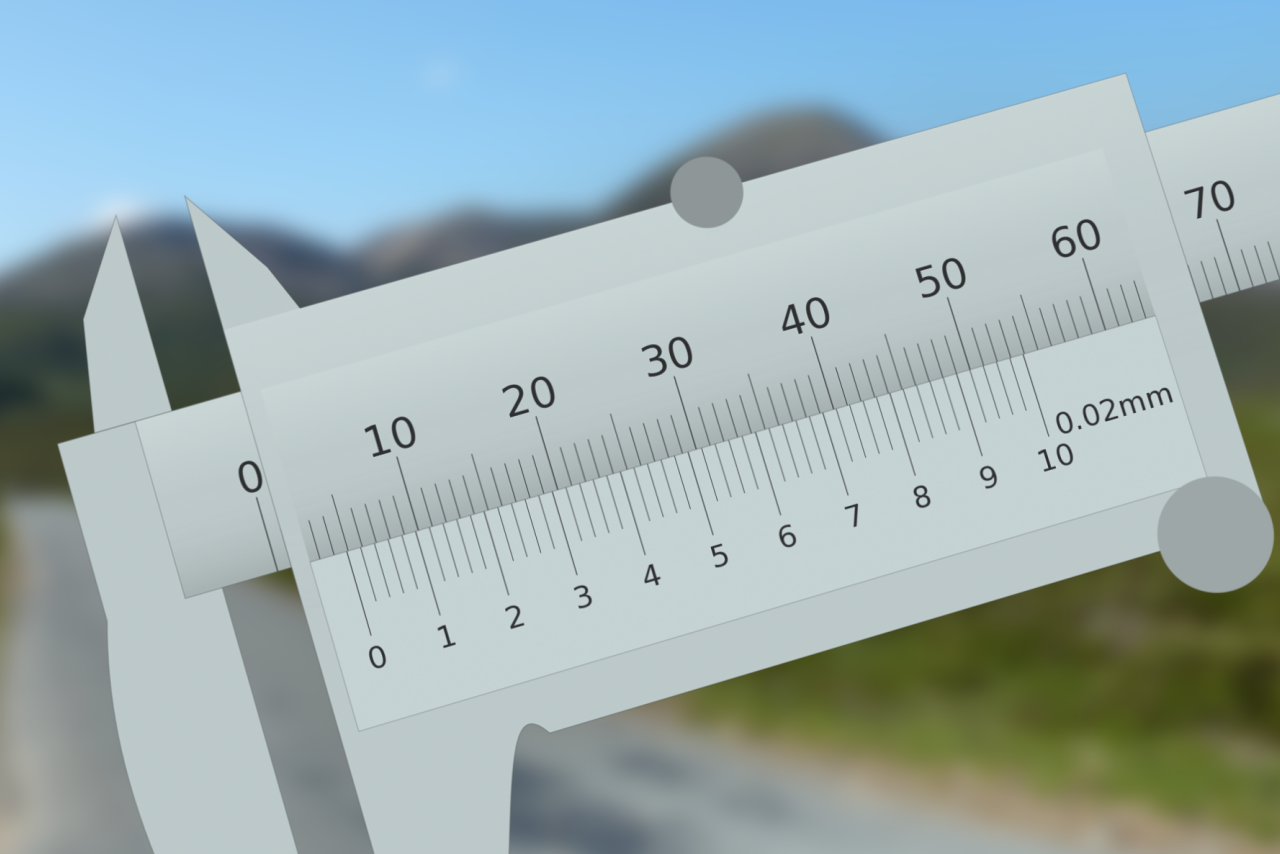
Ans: **4.9** mm
